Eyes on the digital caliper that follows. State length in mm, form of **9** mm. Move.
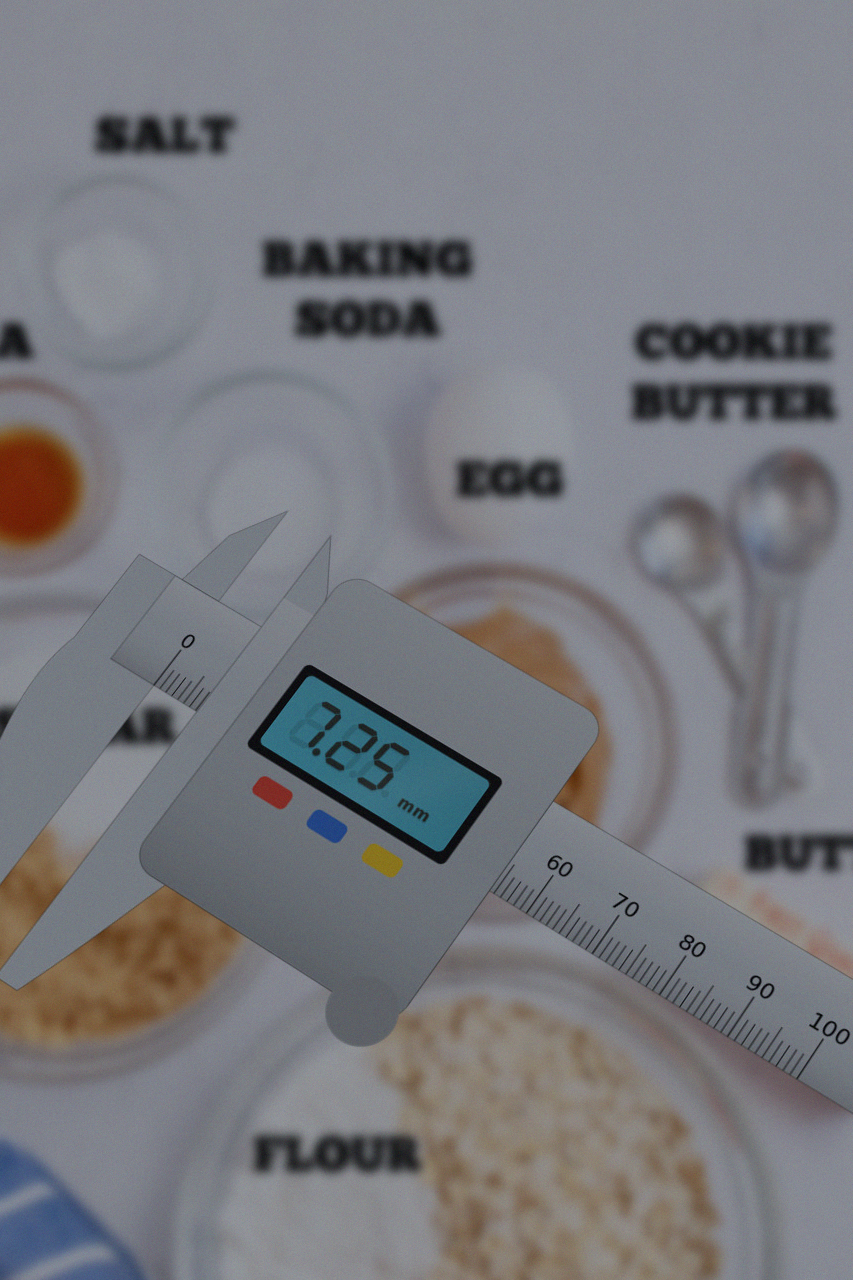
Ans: **7.25** mm
